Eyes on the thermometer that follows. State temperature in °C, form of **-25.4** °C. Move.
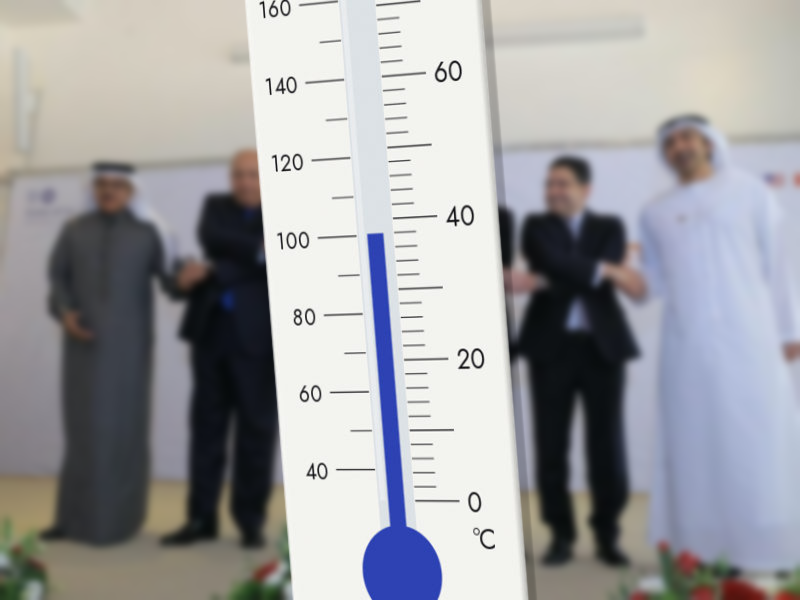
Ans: **38** °C
